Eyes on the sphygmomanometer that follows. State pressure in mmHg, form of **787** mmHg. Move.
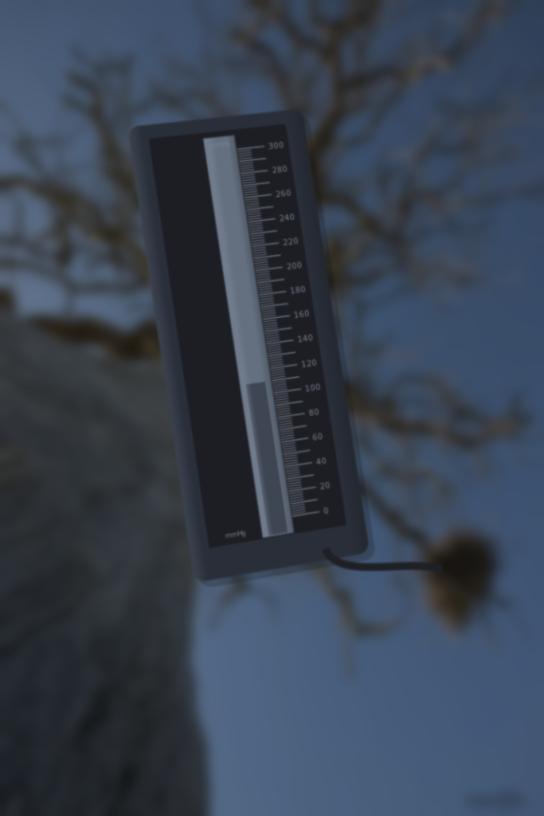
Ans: **110** mmHg
